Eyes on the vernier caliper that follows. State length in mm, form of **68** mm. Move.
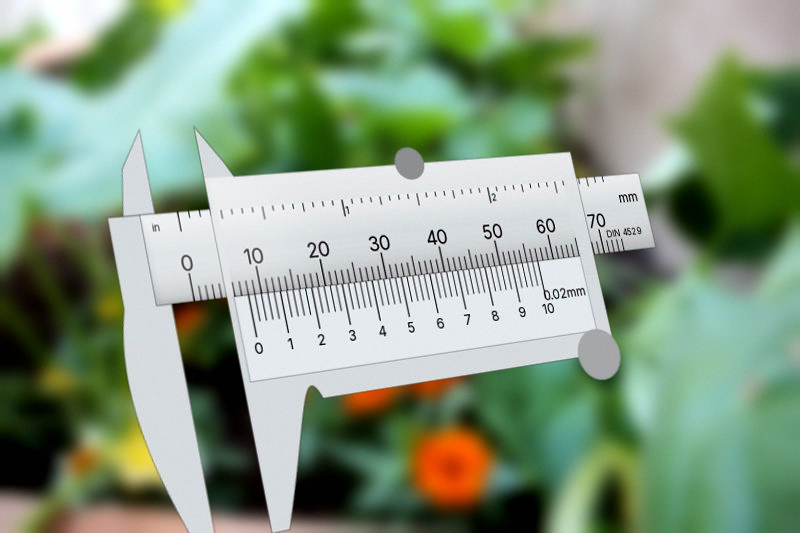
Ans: **8.0** mm
